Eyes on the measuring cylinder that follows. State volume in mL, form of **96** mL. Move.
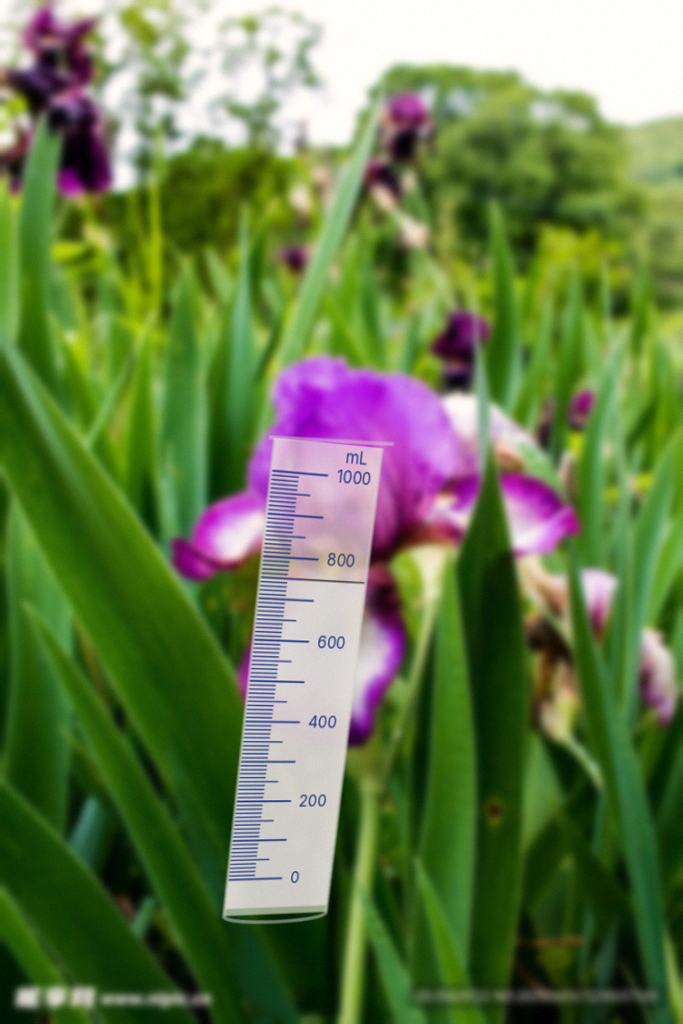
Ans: **750** mL
